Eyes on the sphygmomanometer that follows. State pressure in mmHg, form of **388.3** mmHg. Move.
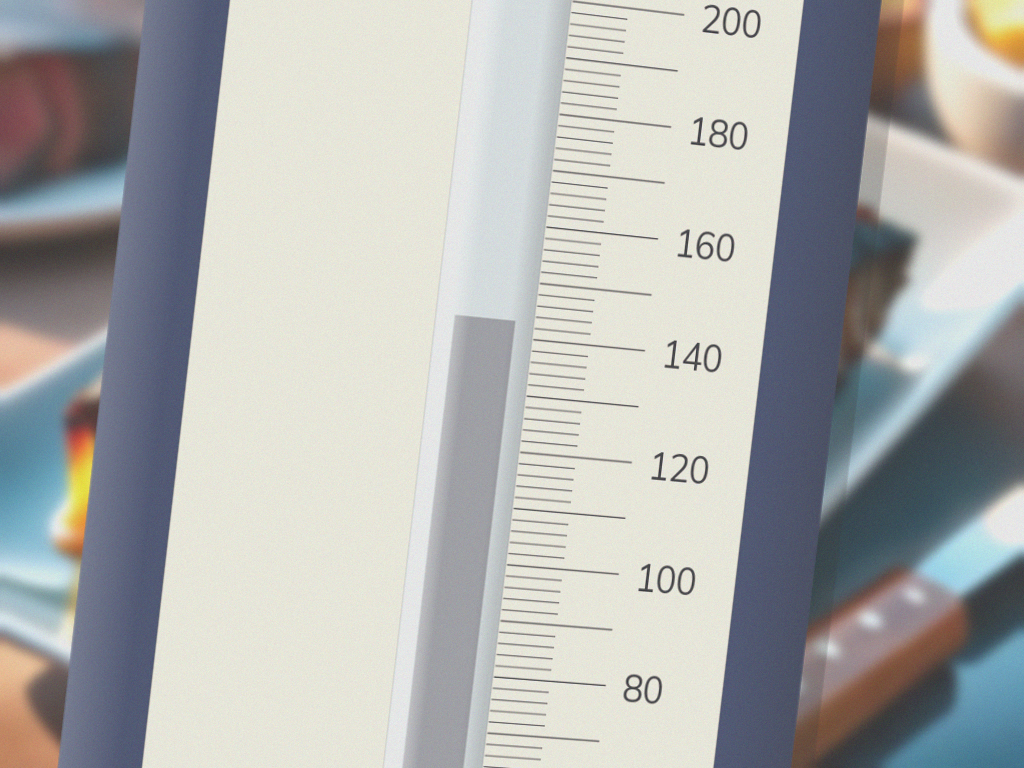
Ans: **143** mmHg
